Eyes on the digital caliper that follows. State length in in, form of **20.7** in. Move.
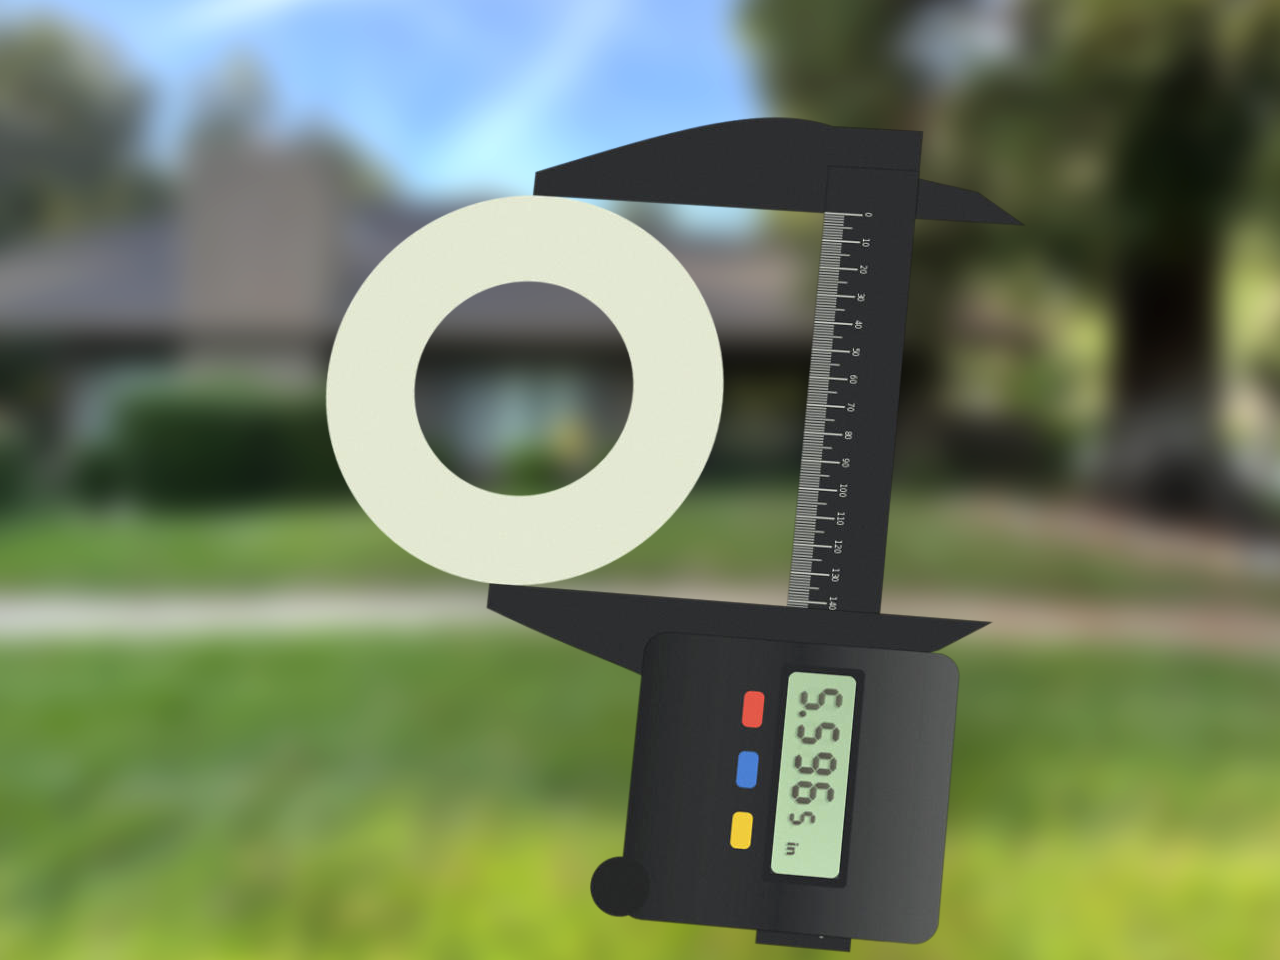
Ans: **5.5965** in
